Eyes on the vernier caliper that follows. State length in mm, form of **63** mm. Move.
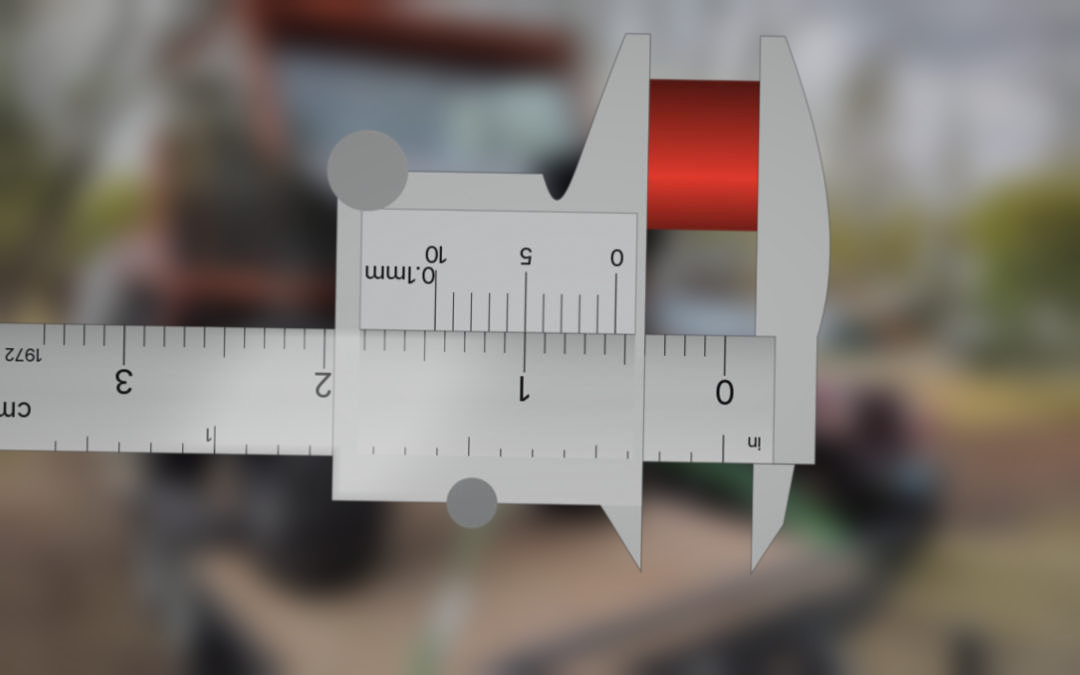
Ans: **5.5** mm
